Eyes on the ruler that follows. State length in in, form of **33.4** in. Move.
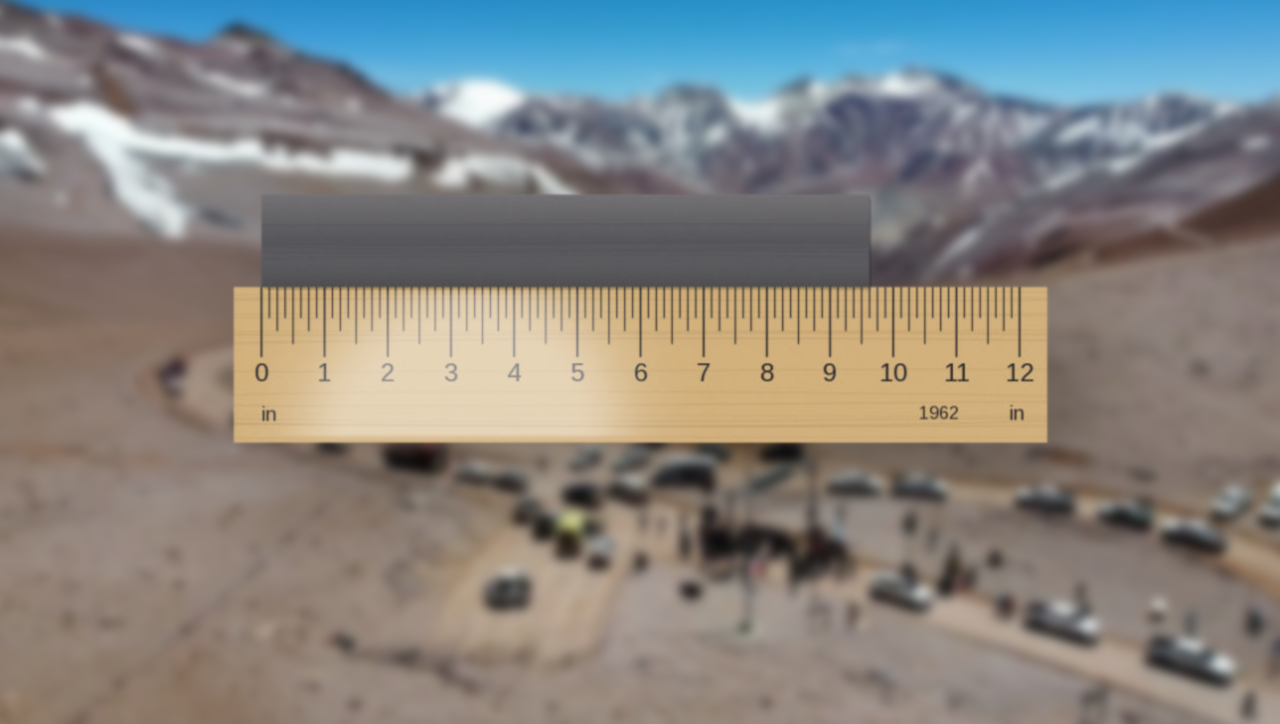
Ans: **9.625** in
